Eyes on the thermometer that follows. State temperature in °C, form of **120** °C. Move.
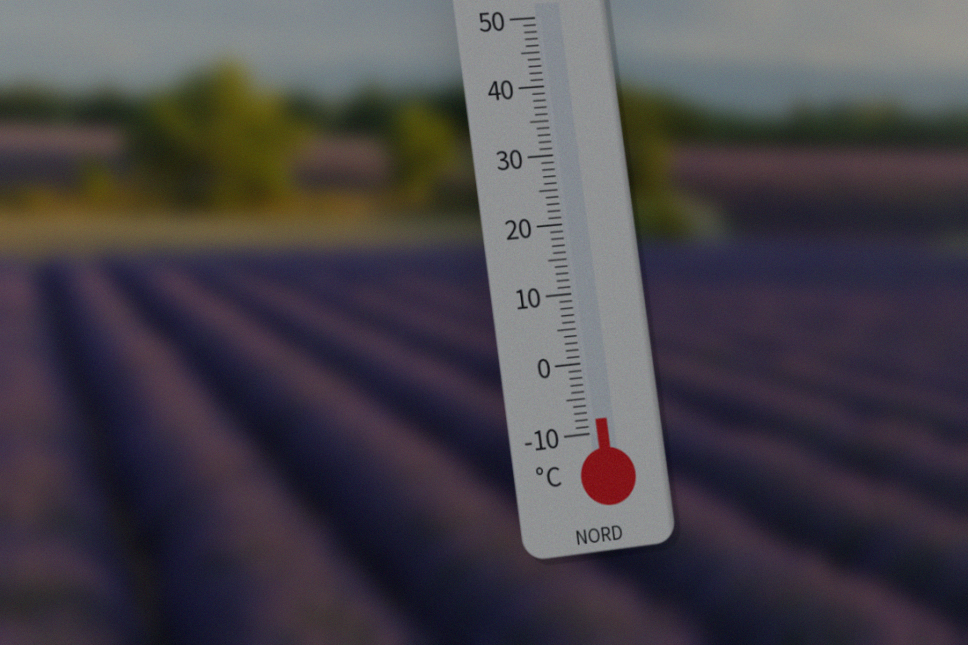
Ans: **-8** °C
